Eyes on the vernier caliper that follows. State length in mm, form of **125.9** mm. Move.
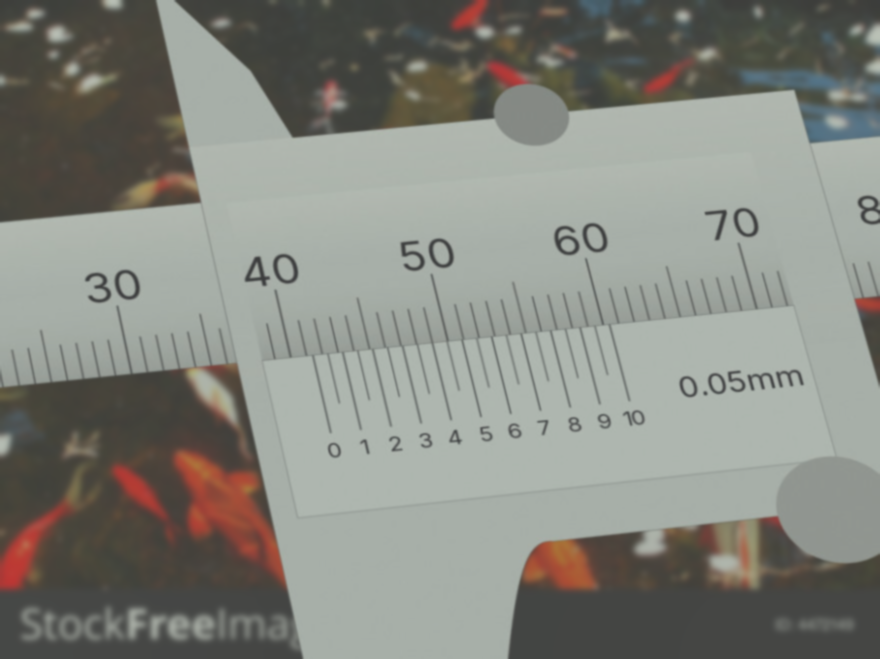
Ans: **41.4** mm
